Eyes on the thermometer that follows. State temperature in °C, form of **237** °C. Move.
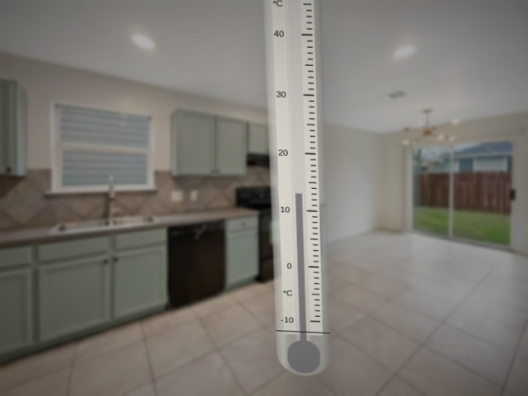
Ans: **13** °C
